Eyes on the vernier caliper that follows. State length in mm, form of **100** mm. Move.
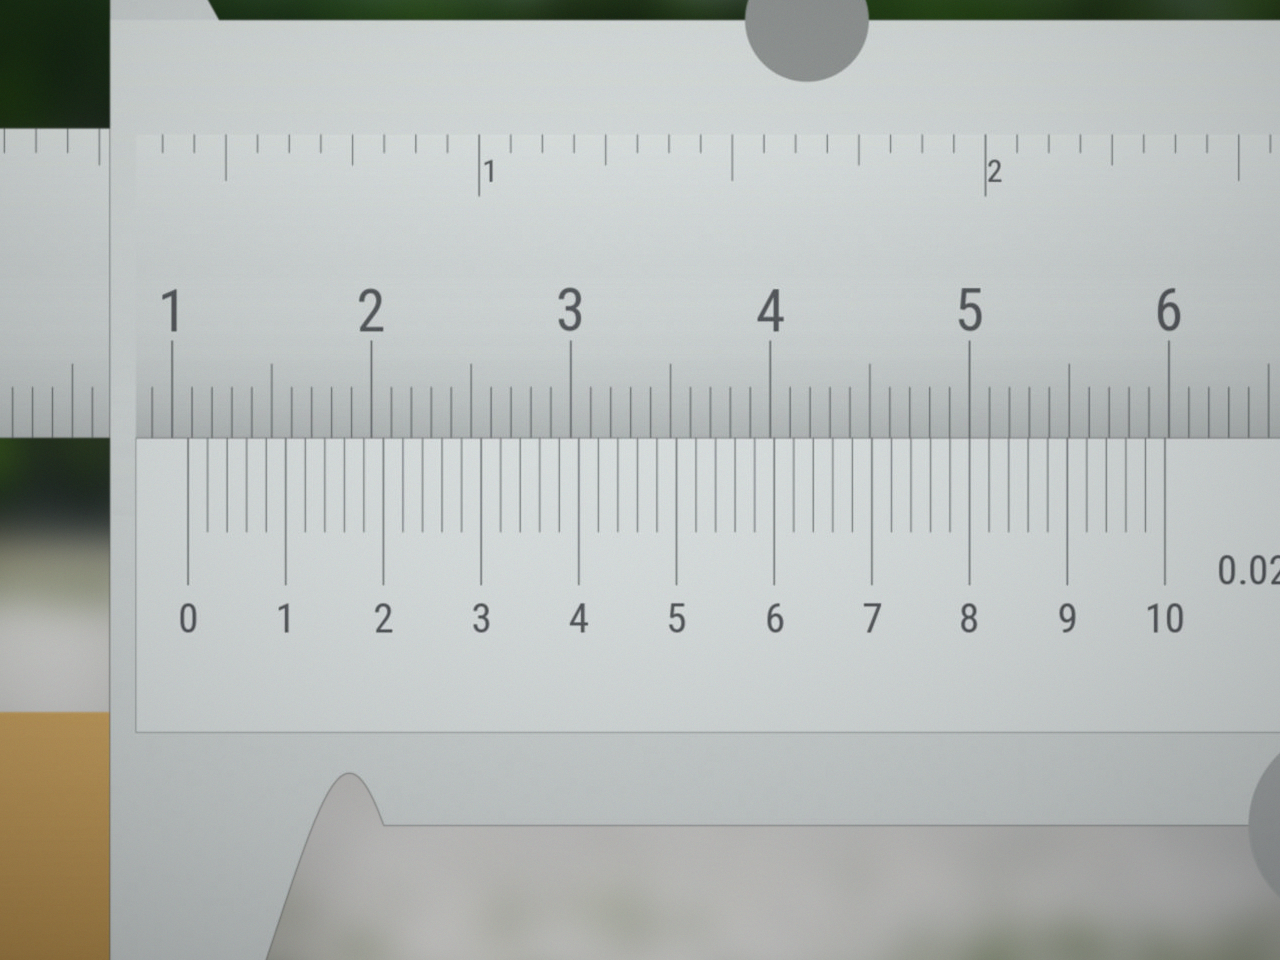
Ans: **10.8** mm
